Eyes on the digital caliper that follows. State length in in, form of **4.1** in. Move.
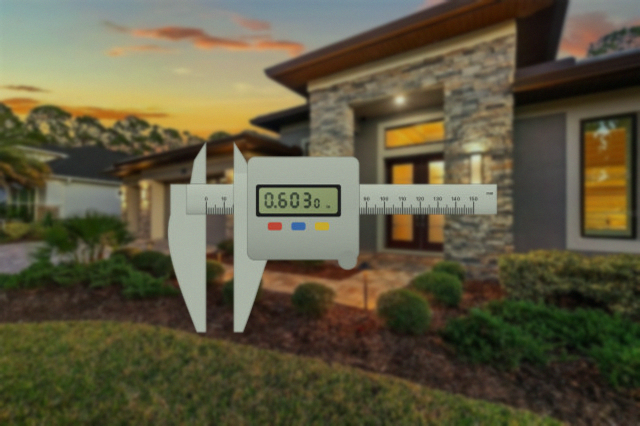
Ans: **0.6030** in
